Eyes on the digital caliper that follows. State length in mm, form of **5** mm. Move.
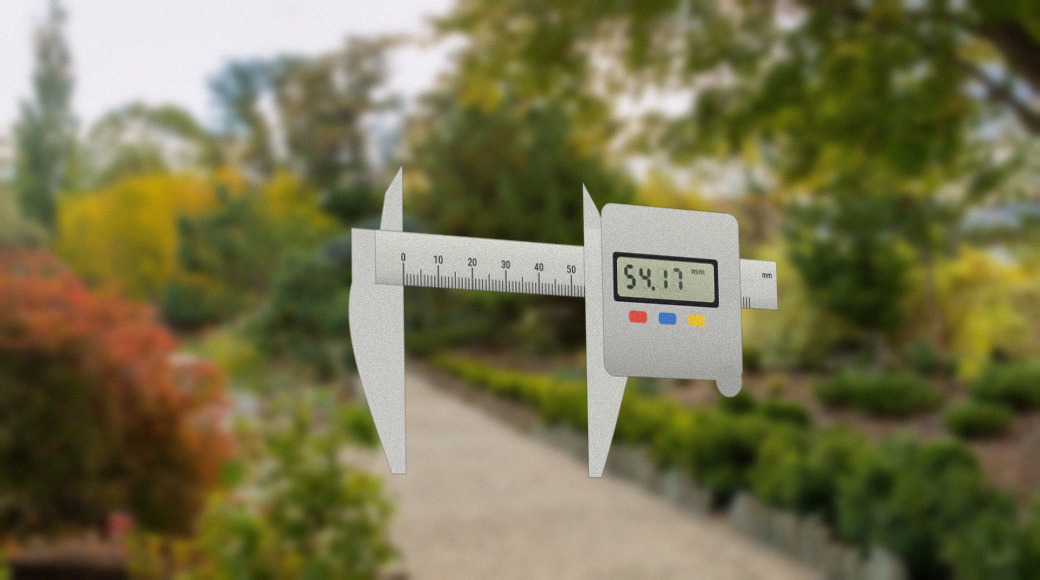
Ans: **54.17** mm
